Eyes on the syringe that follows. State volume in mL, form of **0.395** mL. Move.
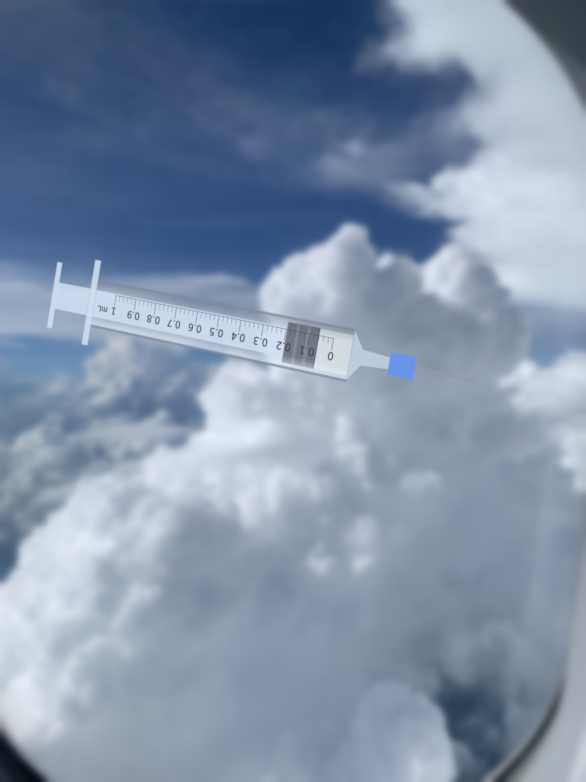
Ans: **0.06** mL
